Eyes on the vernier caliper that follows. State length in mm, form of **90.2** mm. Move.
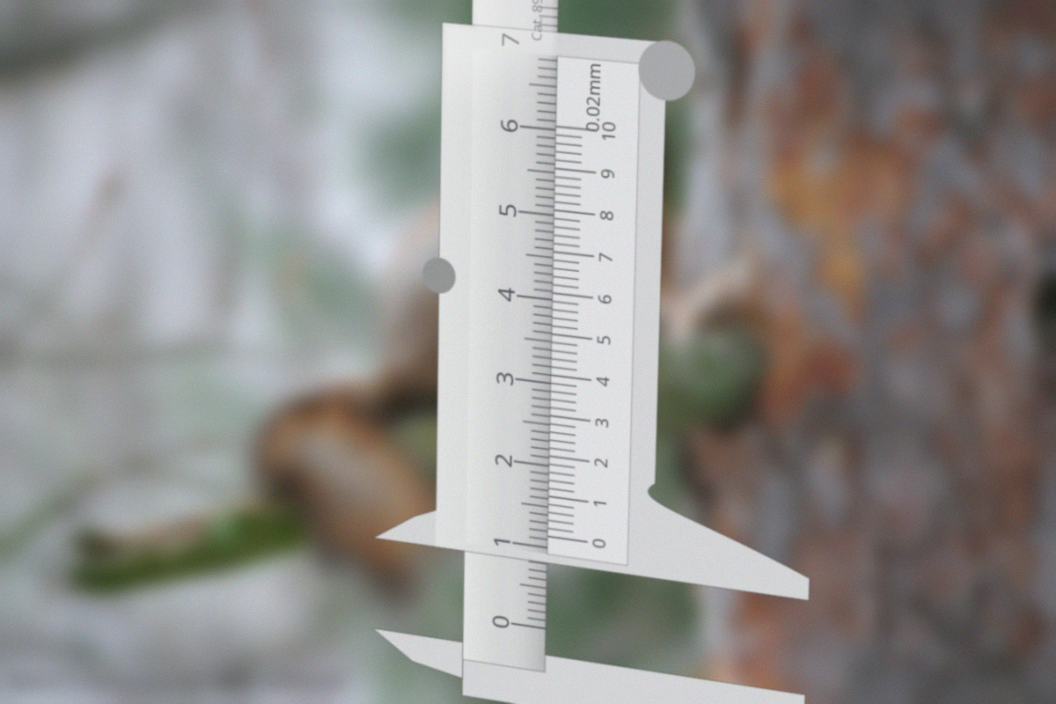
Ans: **11.4** mm
